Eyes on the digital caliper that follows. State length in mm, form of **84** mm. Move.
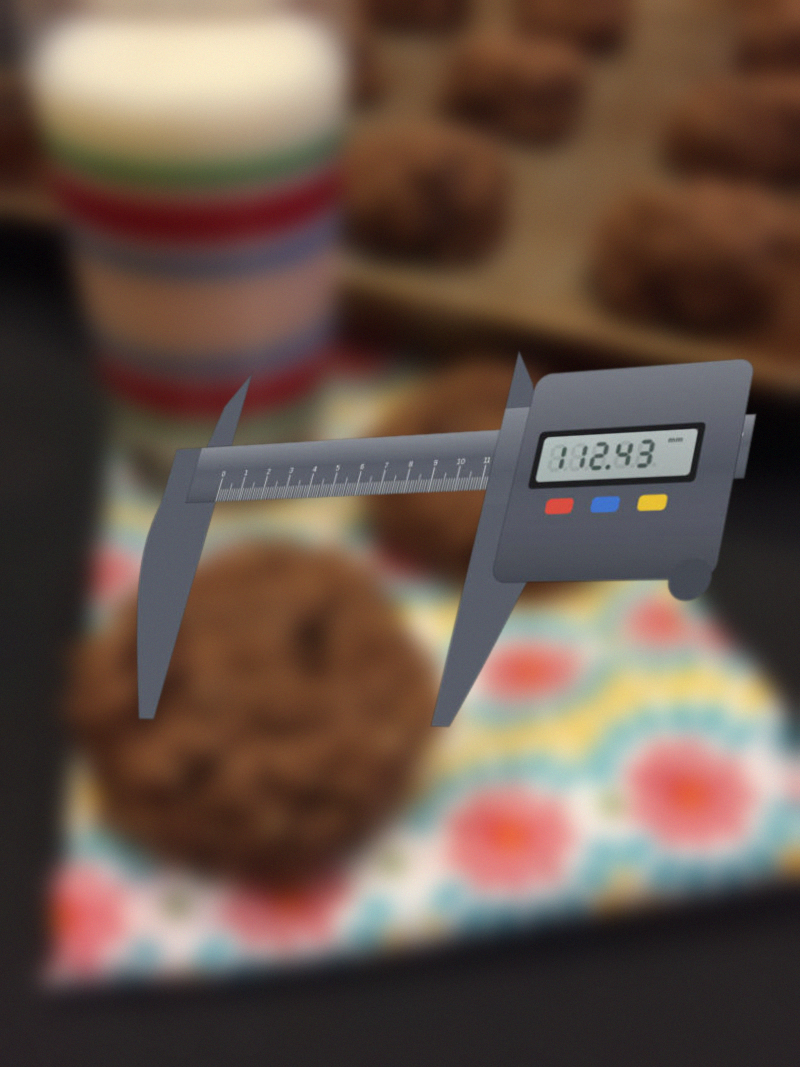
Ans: **112.43** mm
